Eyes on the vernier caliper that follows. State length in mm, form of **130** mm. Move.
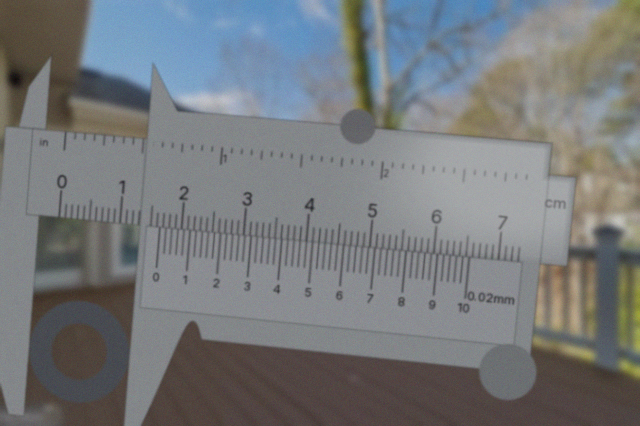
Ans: **16.5** mm
